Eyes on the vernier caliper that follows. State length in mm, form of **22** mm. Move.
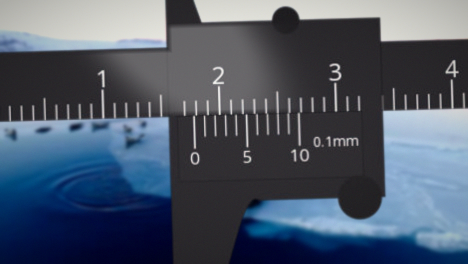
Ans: **17.8** mm
